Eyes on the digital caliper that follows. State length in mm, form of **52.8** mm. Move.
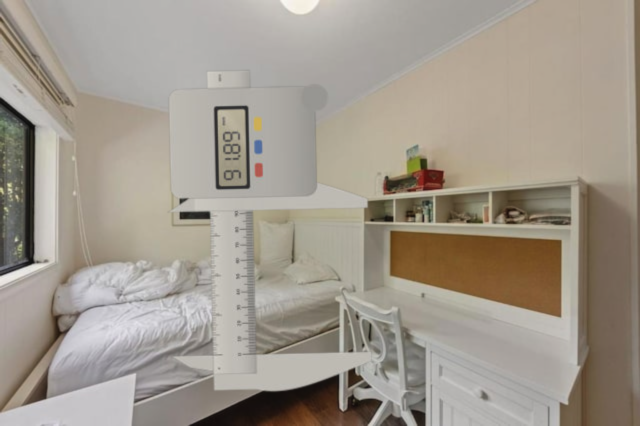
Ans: **91.89** mm
